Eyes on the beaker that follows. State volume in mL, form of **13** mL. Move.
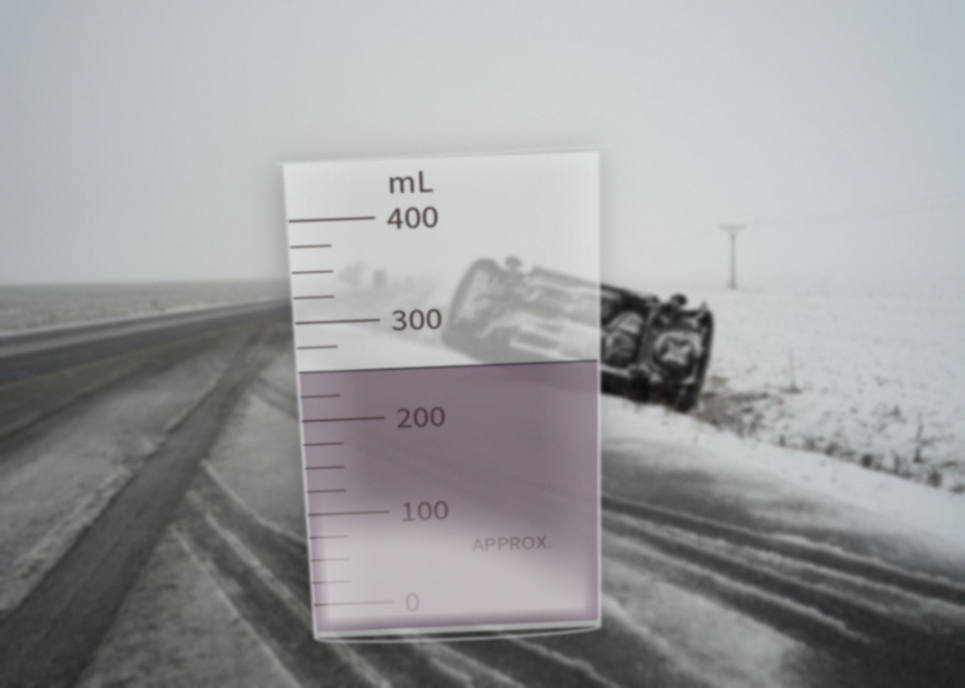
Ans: **250** mL
